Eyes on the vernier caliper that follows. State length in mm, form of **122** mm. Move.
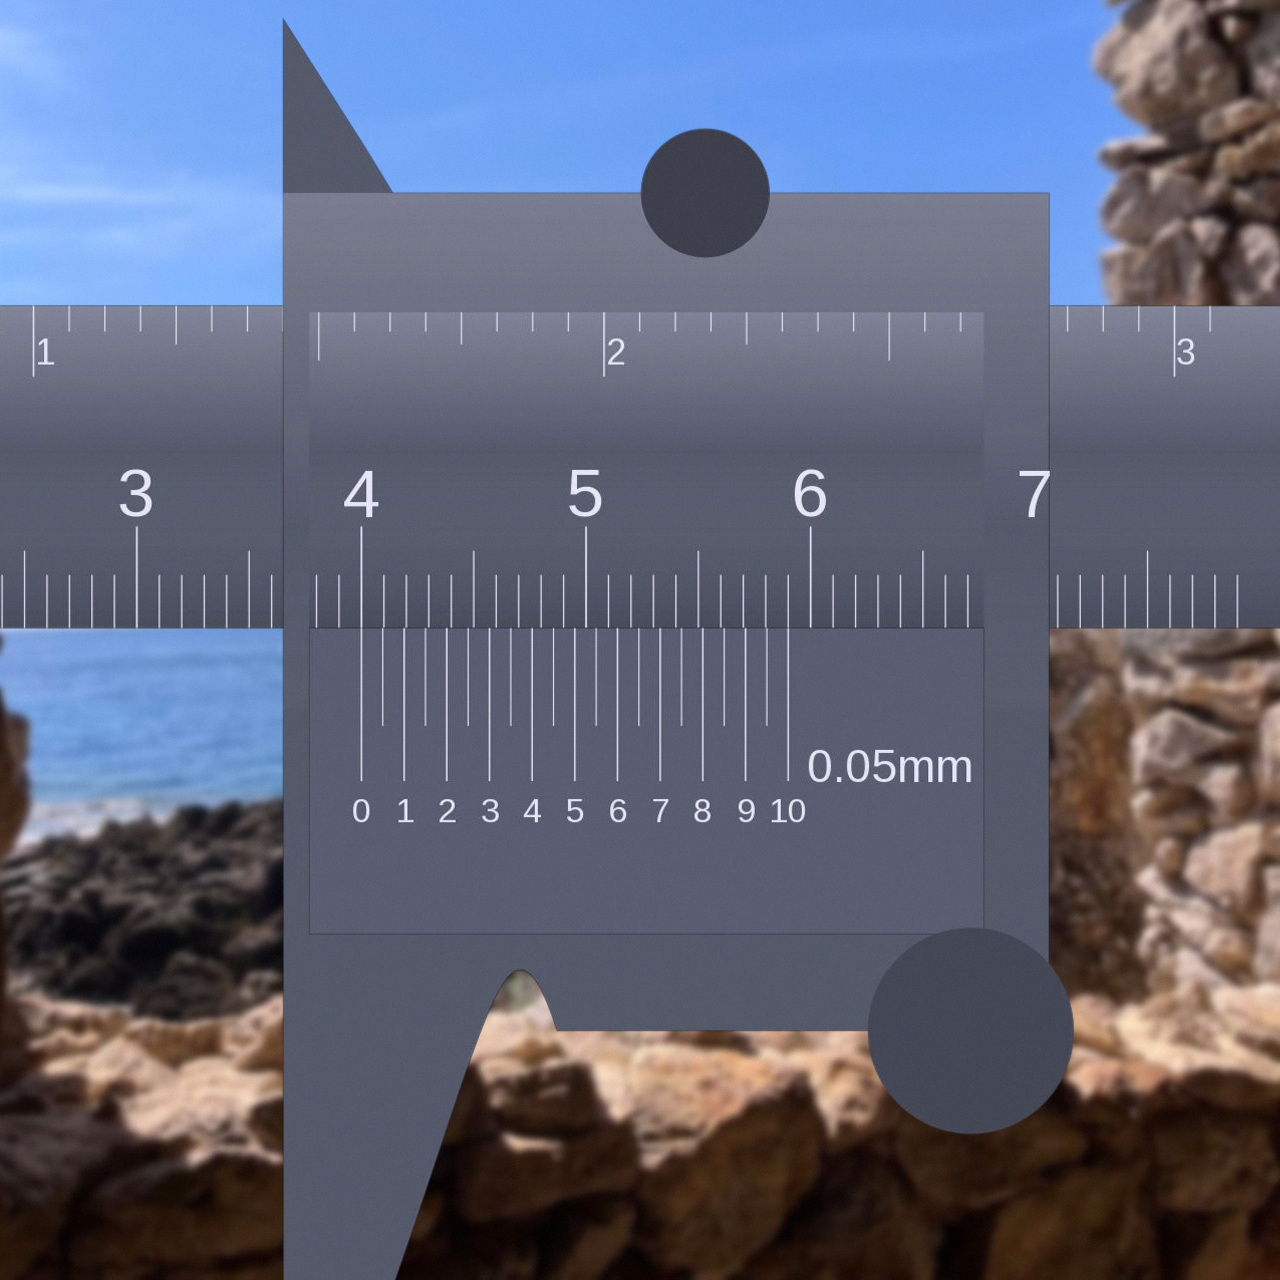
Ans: **40.0** mm
